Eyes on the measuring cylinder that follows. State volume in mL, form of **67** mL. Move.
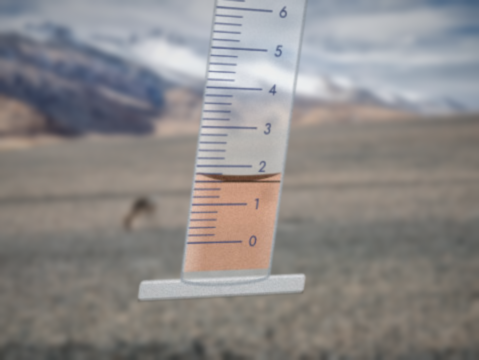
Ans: **1.6** mL
